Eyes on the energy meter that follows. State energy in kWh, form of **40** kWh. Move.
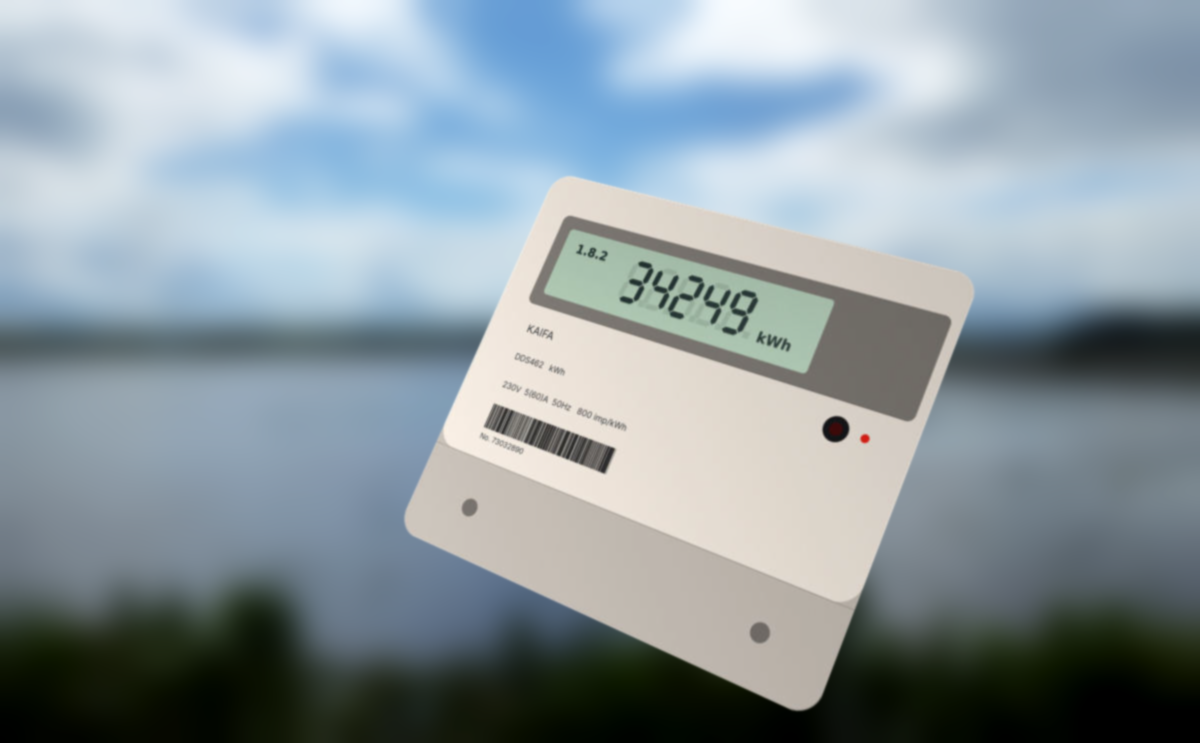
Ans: **34249** kWh
